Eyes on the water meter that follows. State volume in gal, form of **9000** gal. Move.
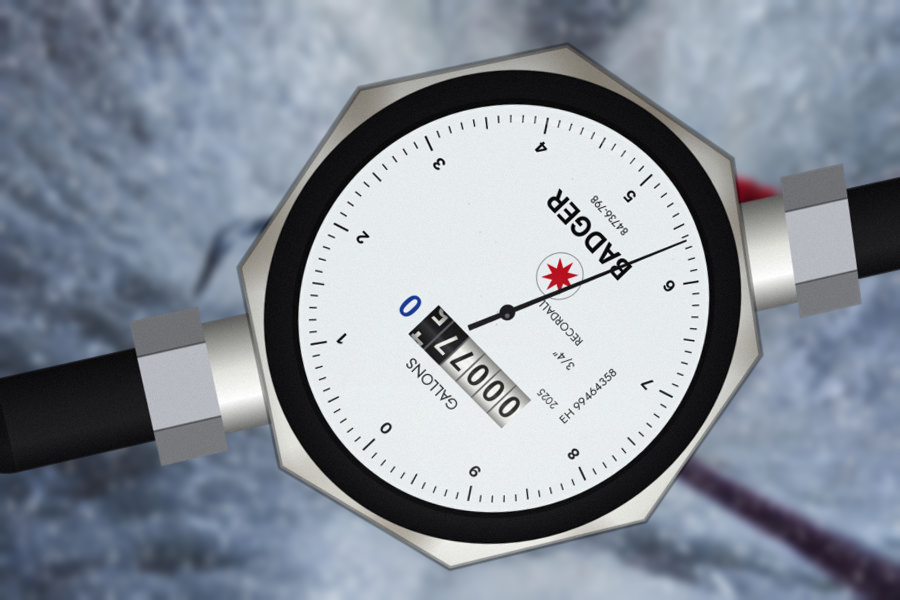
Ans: **7745.6** gal
